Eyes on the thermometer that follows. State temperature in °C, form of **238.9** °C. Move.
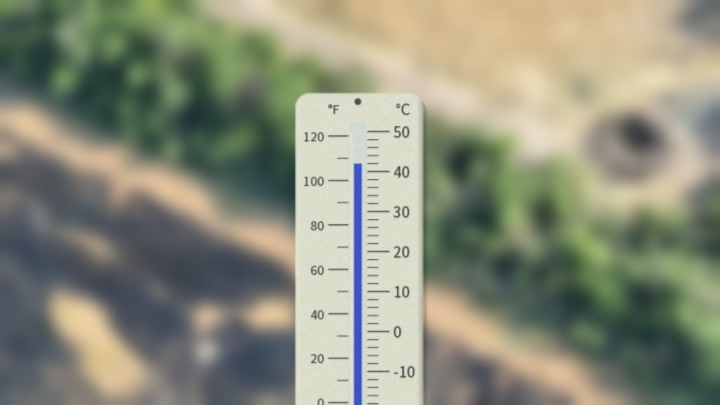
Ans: **42** °C
